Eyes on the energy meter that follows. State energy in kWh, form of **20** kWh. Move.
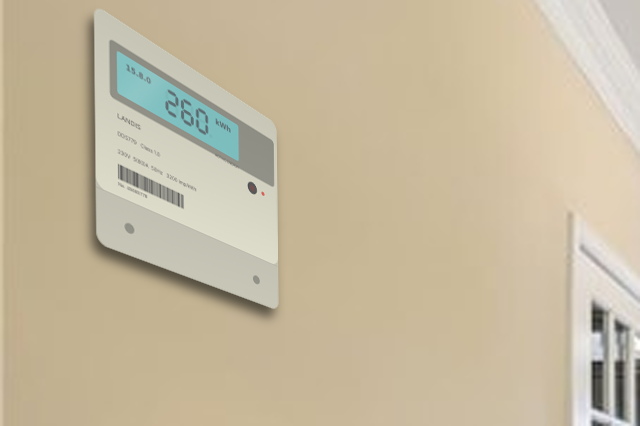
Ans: **260** kWh
